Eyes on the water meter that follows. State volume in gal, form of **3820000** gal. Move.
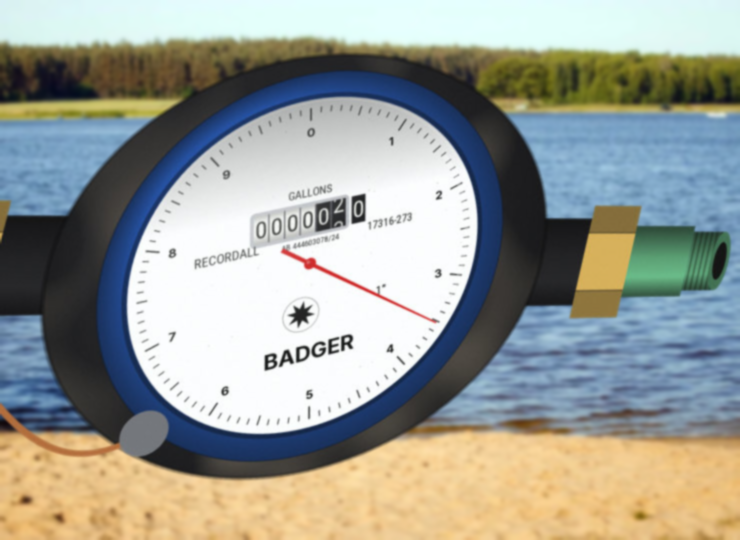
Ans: **23.5** gal
